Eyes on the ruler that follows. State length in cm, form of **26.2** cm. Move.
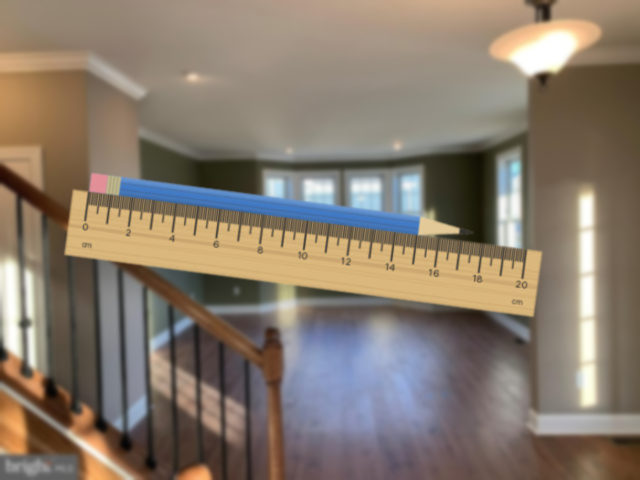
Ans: **17.5** cm
